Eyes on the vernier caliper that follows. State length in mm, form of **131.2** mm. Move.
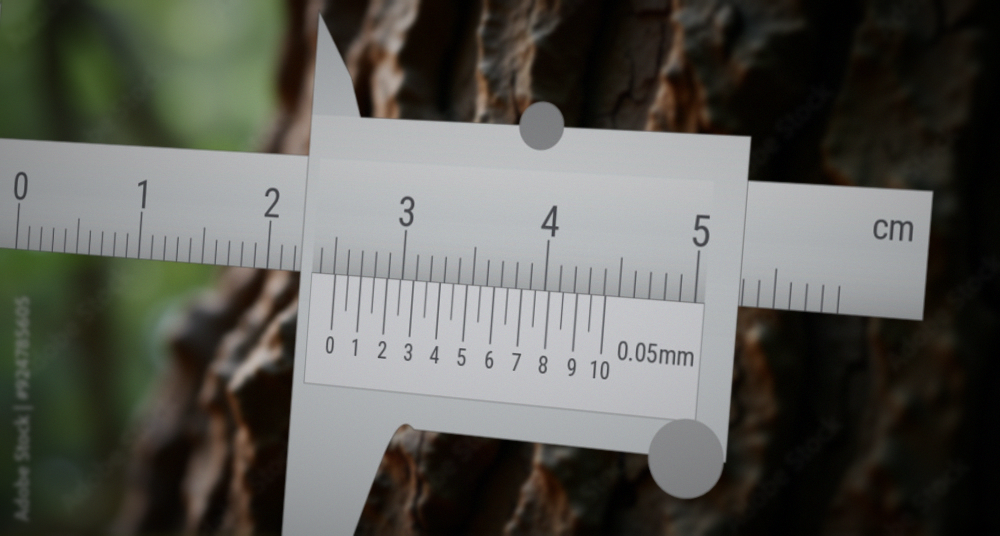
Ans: **25.1** mm
